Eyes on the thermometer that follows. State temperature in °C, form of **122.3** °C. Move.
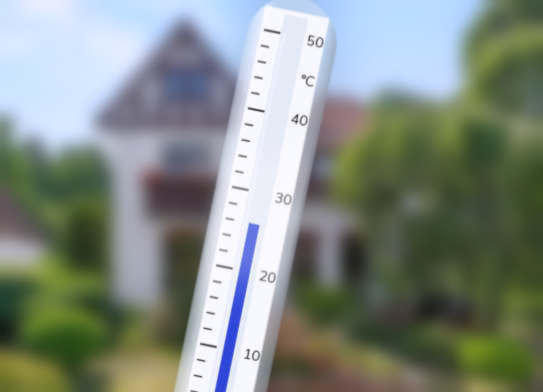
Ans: **26** °C
